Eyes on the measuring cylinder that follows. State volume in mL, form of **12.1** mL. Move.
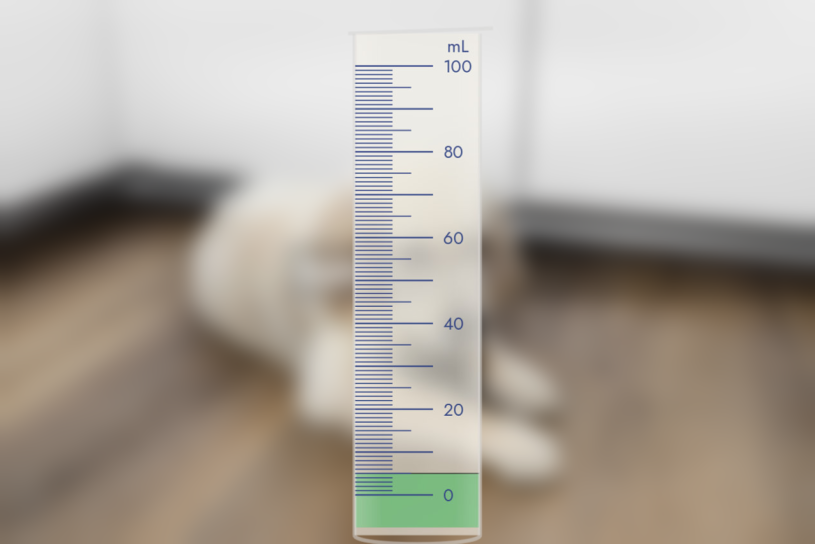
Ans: **5** mL
